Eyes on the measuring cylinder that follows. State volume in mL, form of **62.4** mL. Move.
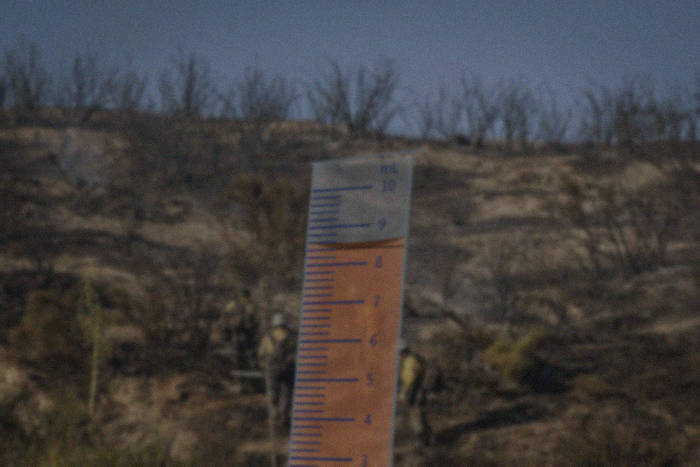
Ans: **8.4** mL
